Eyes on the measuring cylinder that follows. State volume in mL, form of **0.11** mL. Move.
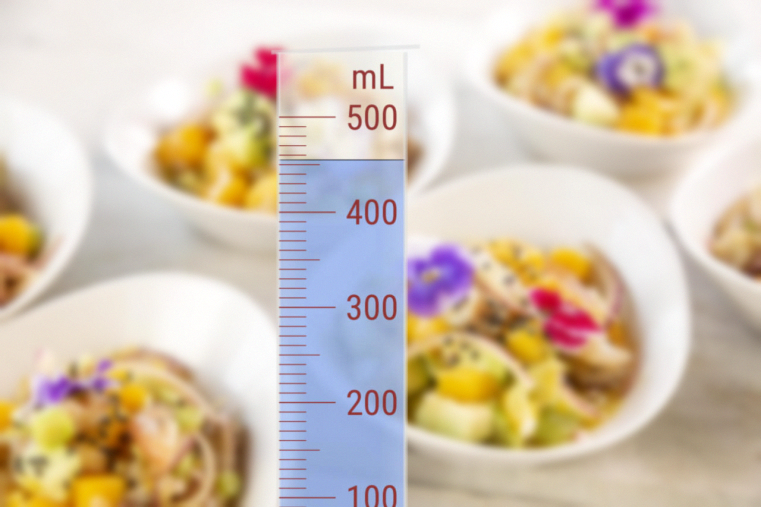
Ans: **455** mL
